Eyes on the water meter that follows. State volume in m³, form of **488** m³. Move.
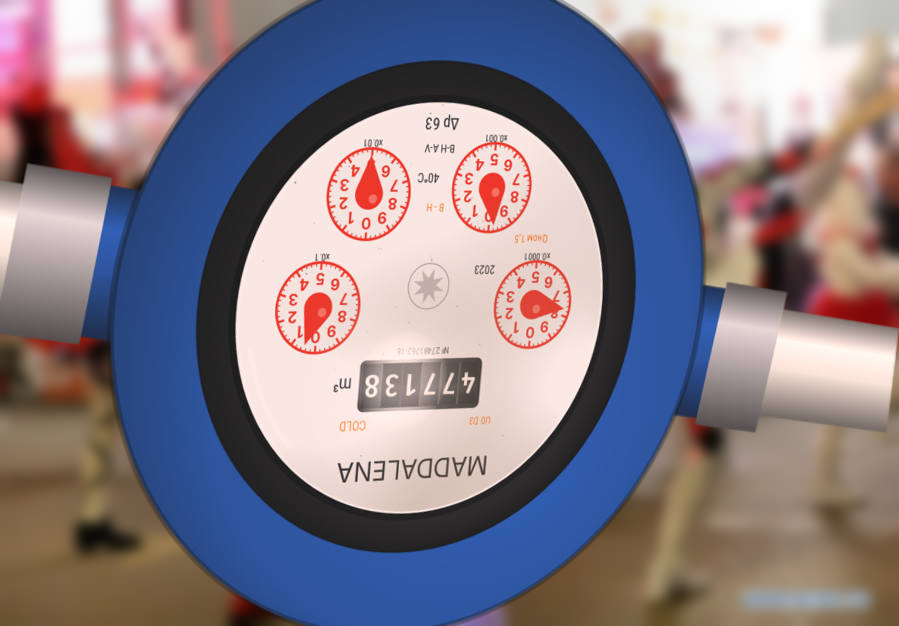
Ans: **477138.0497** m³
